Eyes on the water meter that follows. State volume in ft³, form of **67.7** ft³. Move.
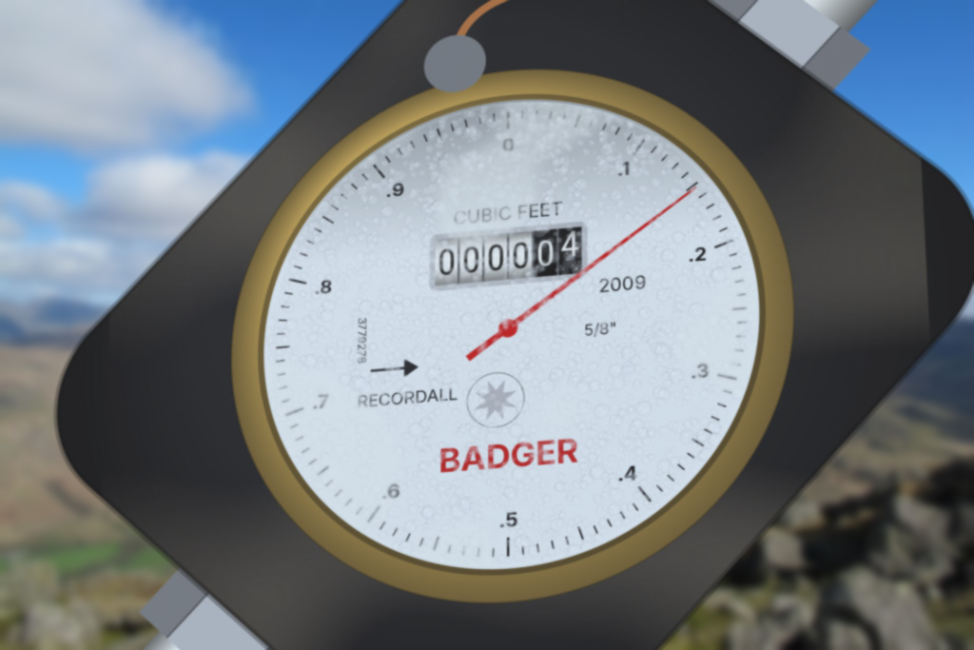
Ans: **4.15** ft³
